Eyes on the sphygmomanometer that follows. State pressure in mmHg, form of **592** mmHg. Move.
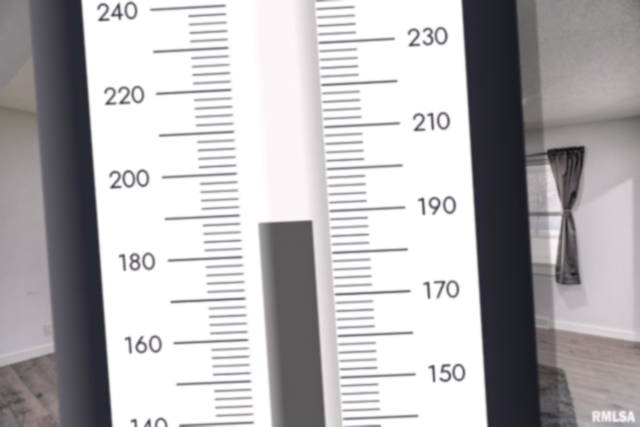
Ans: **188** mmHg
